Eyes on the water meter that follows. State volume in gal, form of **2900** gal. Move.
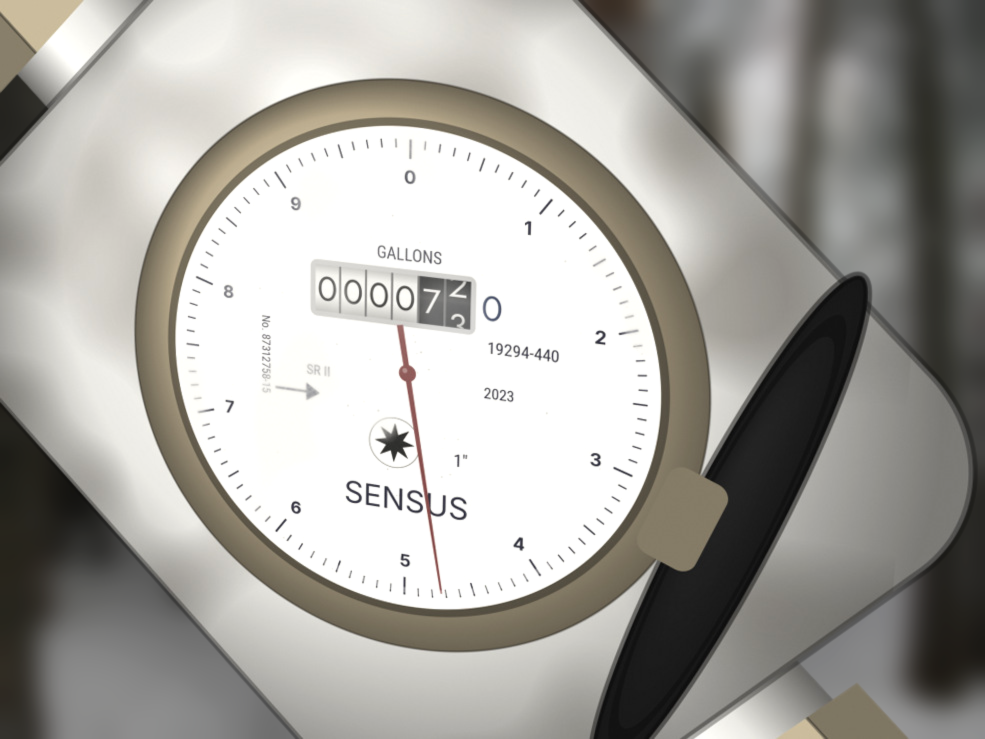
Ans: **724.7** gal
